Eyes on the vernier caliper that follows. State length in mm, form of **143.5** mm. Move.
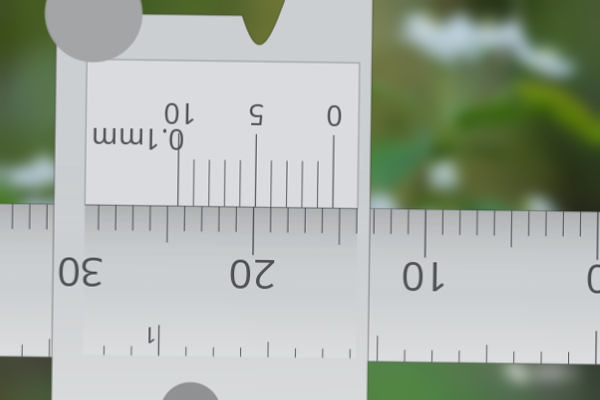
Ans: **15.4** mm
